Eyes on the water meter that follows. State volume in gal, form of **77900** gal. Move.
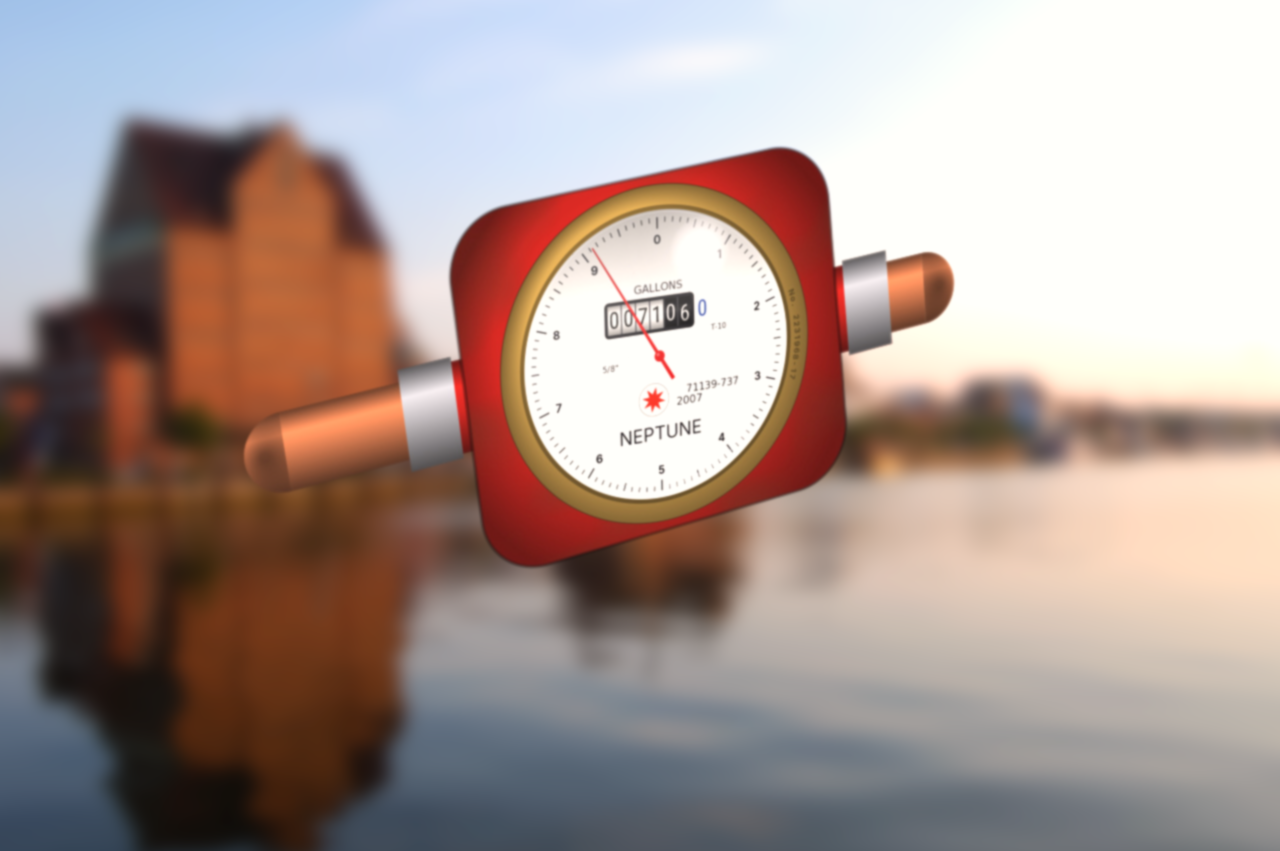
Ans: **71059.1** gal
